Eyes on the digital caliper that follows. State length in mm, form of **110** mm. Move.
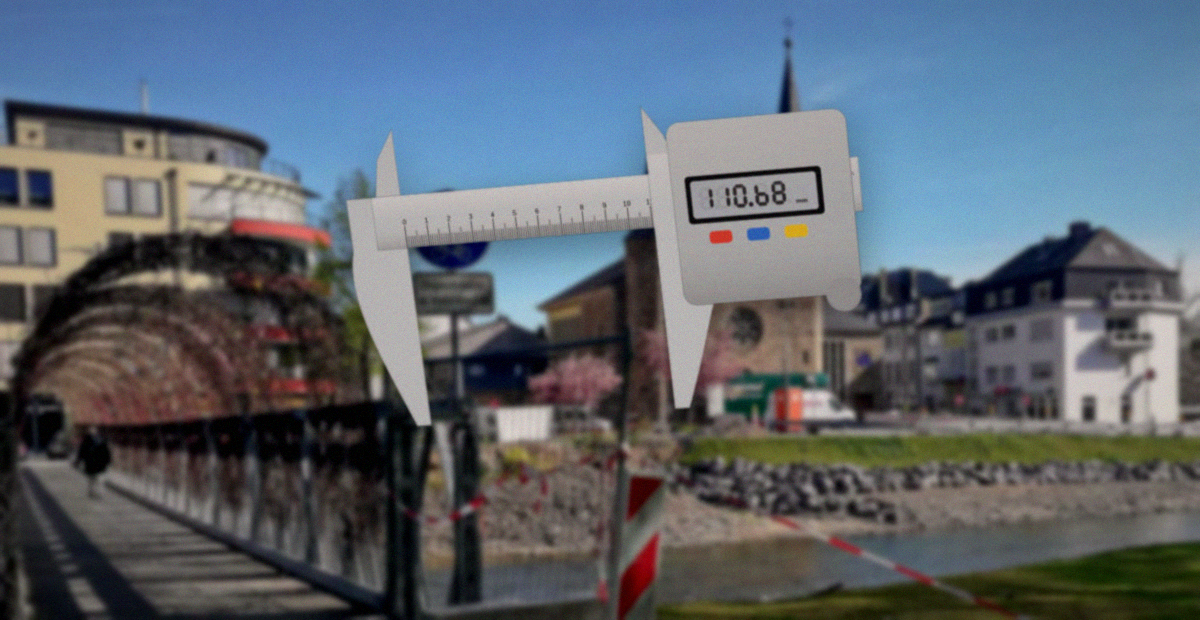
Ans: **110.68** mm
